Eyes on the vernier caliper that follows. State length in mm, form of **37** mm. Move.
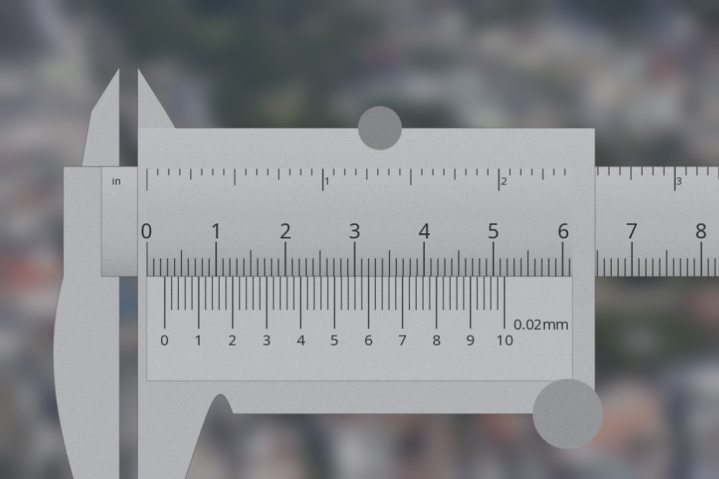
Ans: **2.6** mm
